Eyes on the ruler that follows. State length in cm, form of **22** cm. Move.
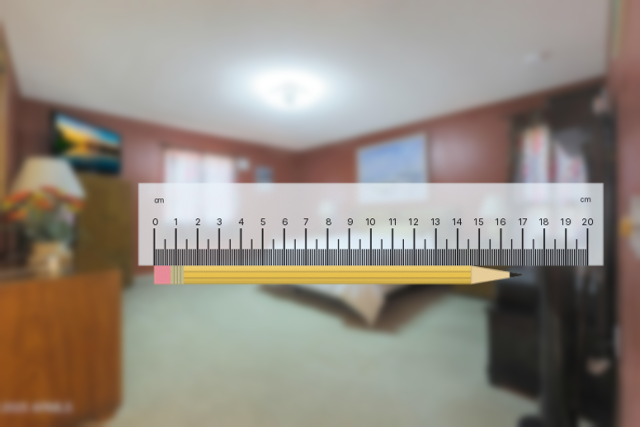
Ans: **17** cm
